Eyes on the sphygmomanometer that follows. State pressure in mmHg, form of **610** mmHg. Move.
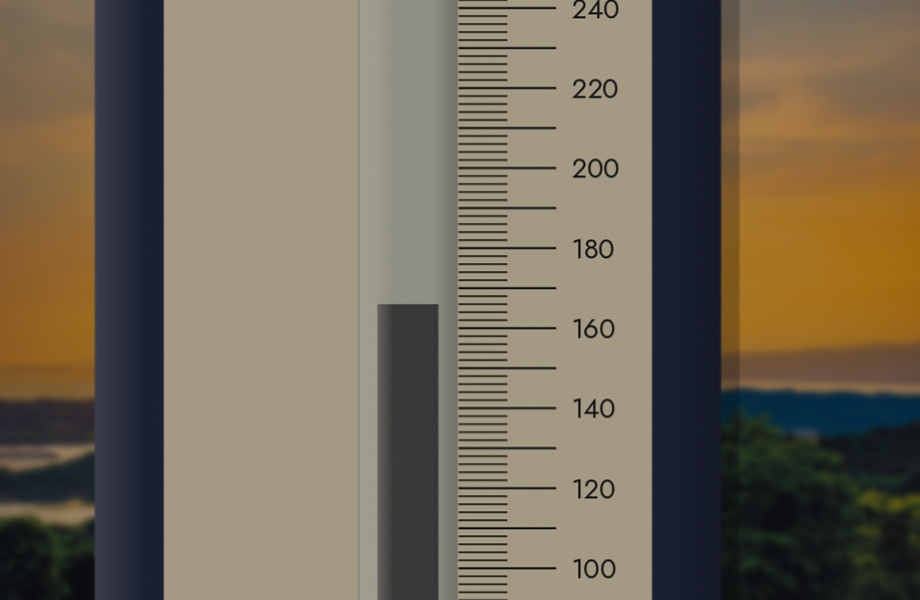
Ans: **166** mmHg
